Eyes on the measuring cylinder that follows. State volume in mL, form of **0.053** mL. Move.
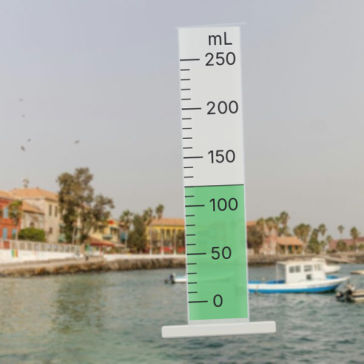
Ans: **120** mL
